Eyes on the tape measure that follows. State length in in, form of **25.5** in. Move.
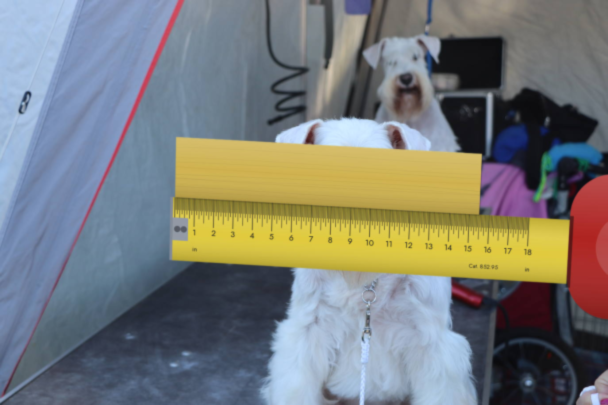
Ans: **15.5** in
